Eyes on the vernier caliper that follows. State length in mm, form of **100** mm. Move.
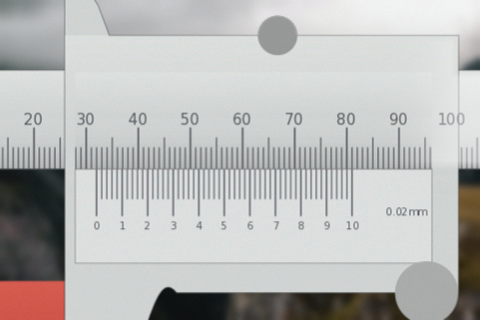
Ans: **32.0** mm
